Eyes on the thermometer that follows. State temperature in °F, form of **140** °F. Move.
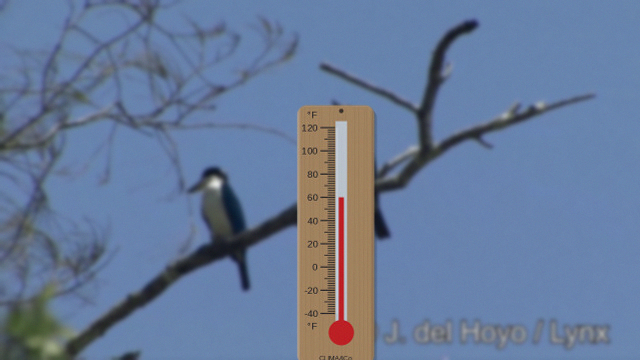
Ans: **60** °F
